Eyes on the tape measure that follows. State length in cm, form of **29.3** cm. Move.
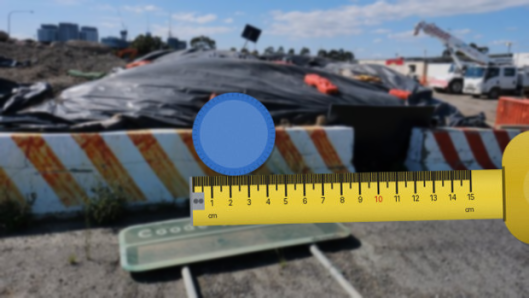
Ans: **4.5** cm
